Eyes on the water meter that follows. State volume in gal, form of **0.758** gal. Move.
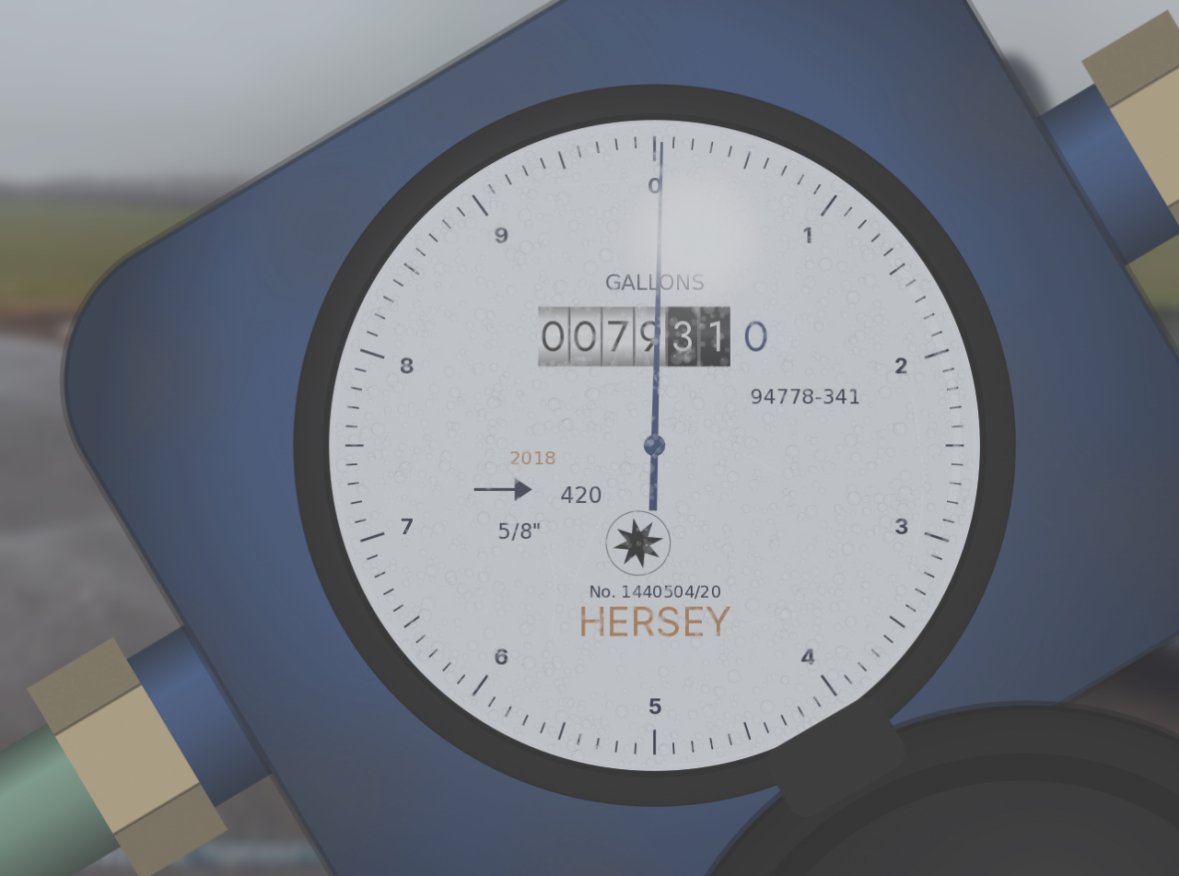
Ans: **79310.0** gal
